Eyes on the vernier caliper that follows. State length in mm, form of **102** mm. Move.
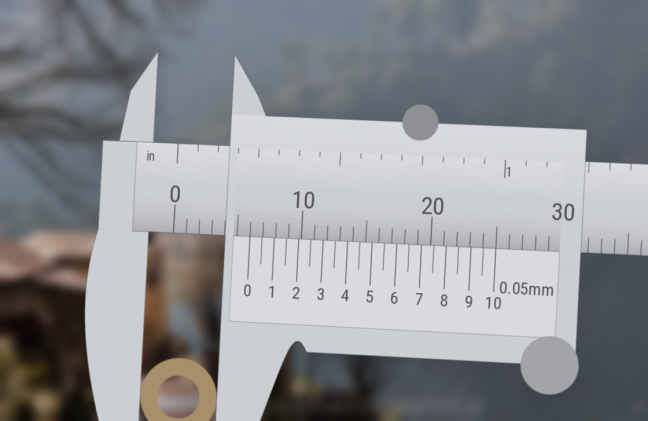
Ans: **6.0** mm
